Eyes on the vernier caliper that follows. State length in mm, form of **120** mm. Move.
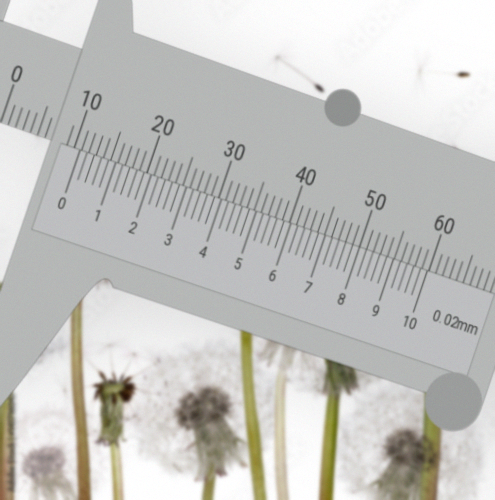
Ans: **10.8** mm
